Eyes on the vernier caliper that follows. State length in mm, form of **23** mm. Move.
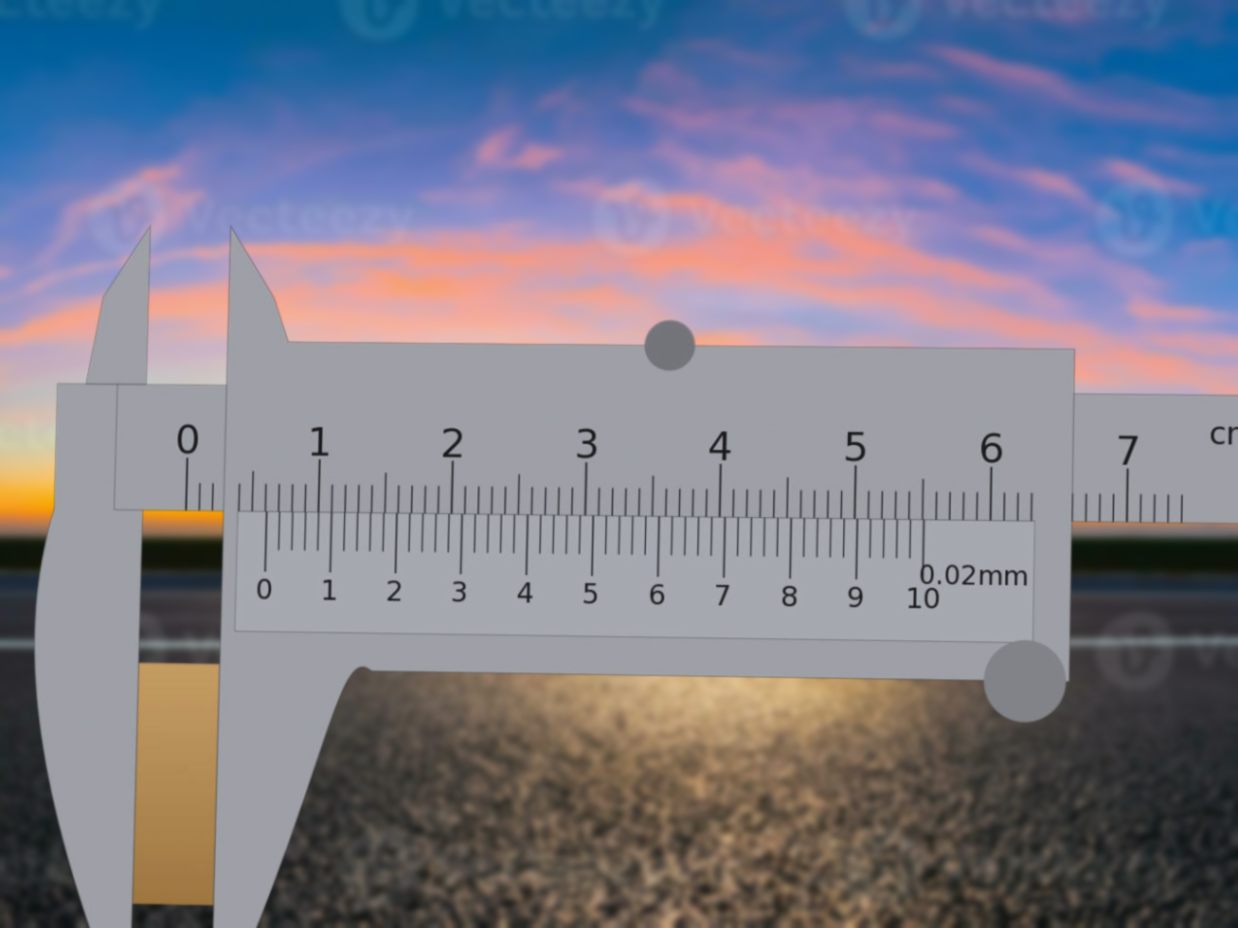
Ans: **6.1** mm
